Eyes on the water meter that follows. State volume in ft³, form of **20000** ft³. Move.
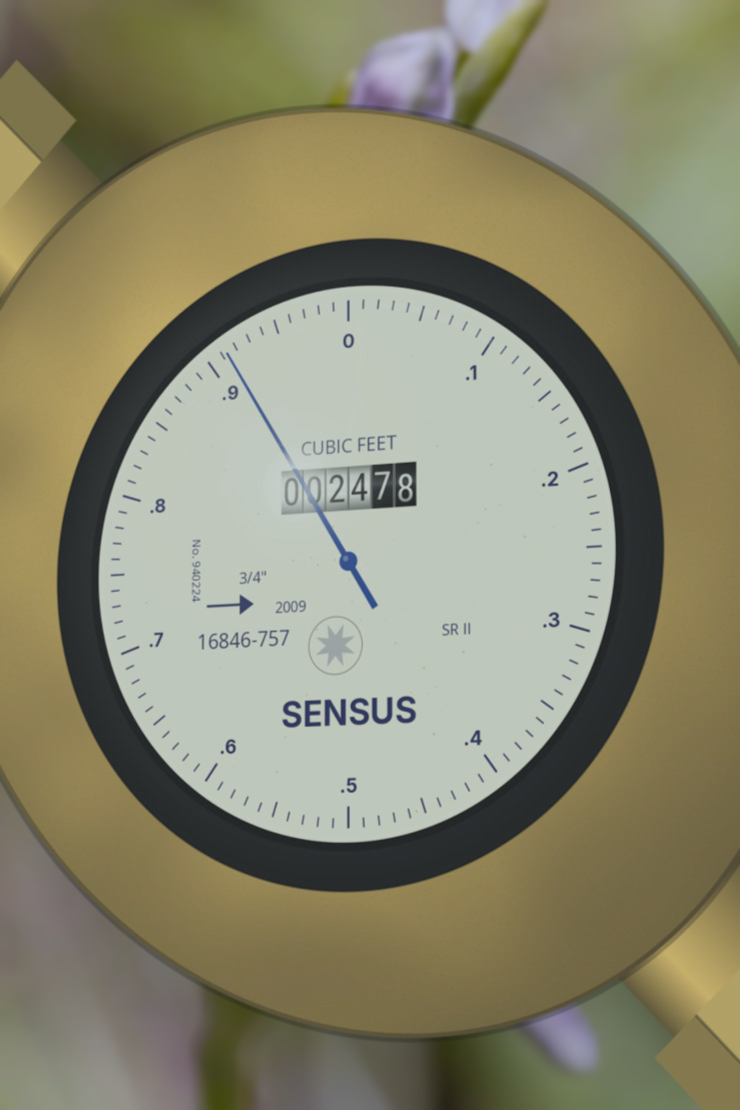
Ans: **2477.91** ft³
